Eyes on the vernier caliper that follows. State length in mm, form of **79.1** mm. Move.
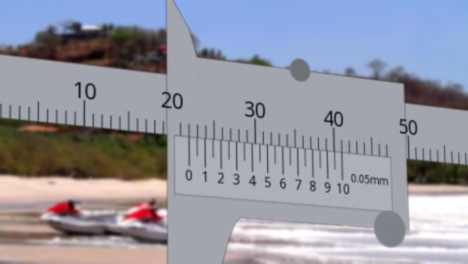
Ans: **22.0** mm
